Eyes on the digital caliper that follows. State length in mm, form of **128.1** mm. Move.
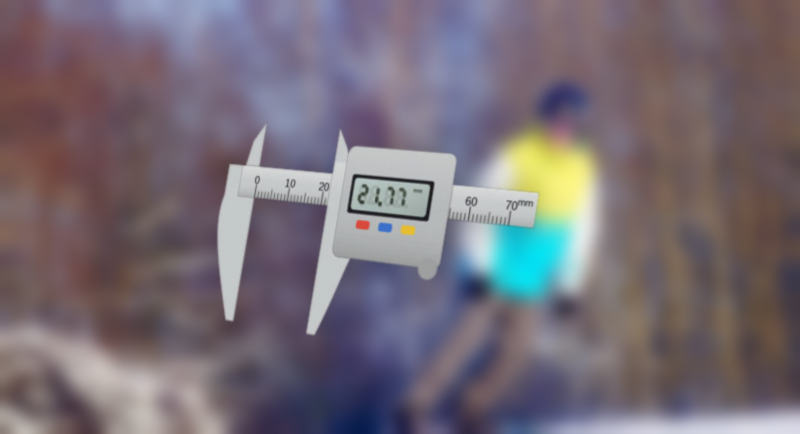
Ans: **21.77** mm
